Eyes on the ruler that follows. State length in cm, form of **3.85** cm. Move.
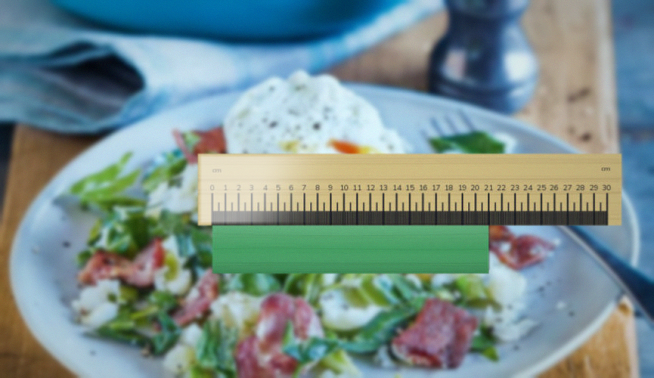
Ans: **21** cm
